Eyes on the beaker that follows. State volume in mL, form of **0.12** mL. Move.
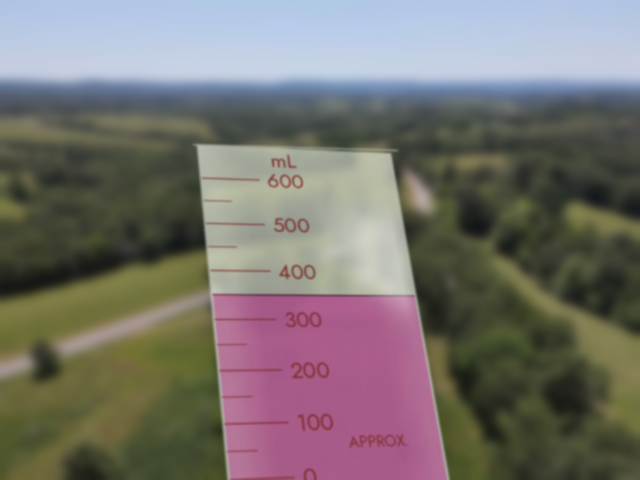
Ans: **350** mL
